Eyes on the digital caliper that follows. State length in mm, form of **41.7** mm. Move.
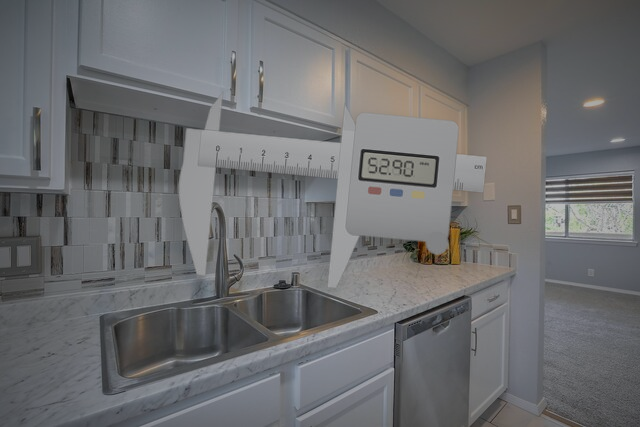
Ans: **52.90** mm
